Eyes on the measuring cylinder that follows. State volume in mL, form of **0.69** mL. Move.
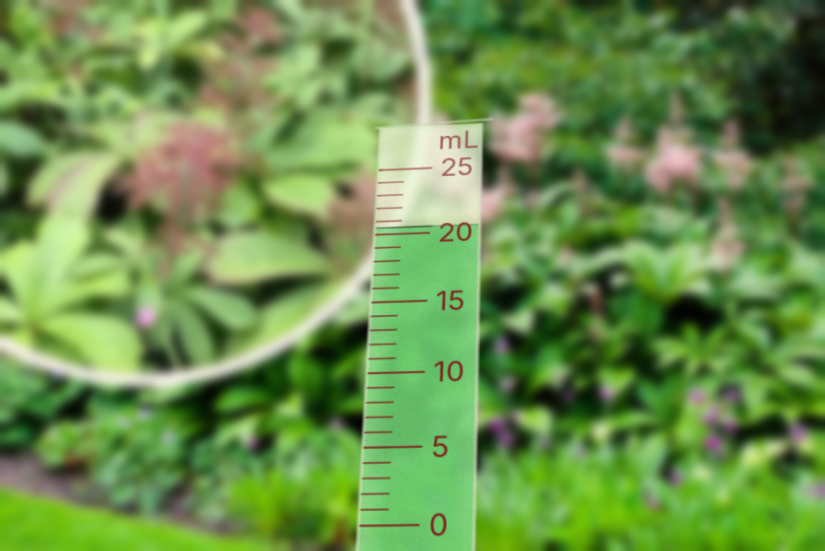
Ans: **20.5** mL
